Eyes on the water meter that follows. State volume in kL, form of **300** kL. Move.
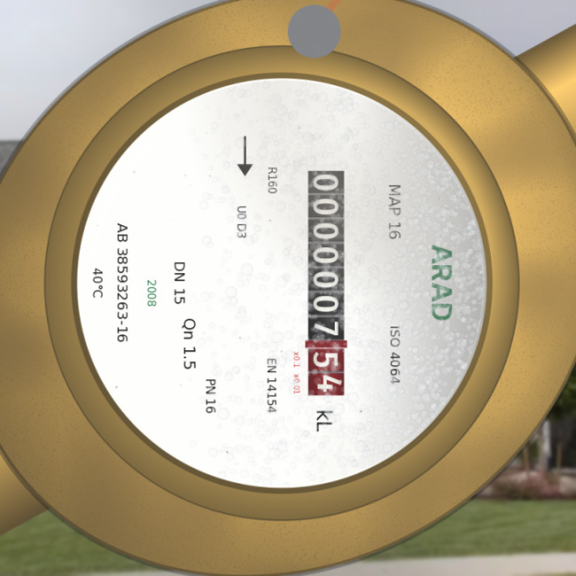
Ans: **7.54** kL
